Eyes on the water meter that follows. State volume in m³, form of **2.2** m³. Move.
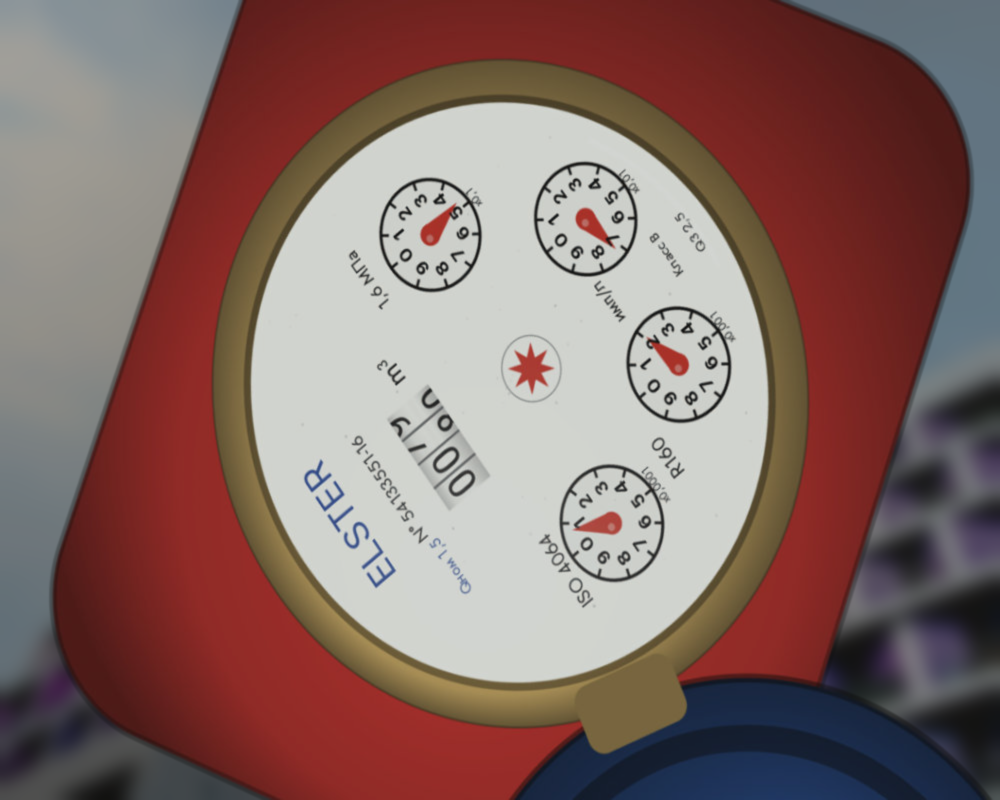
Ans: **79.4720** m³
